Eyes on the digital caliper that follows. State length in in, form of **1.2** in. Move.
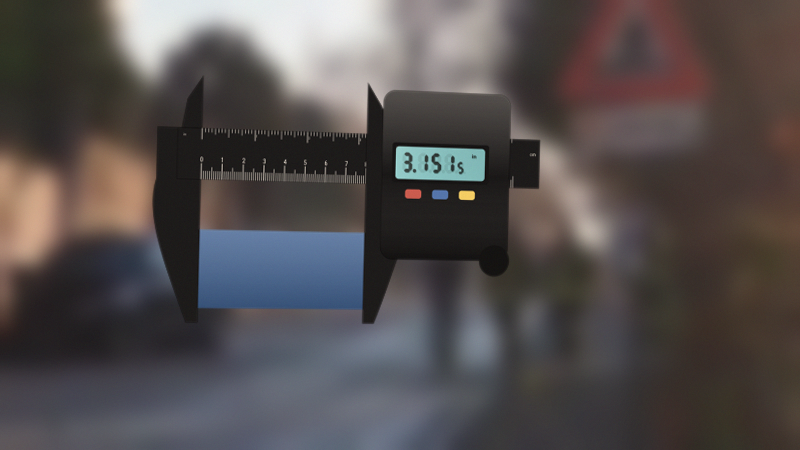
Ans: **3.1515** in
